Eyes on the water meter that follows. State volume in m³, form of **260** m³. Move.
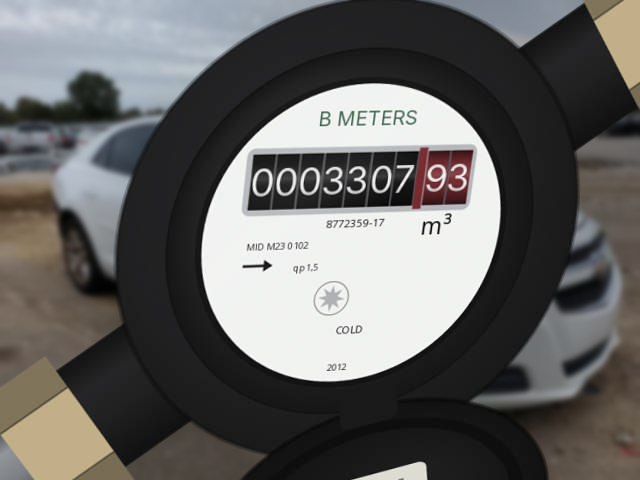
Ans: **3307.93** m³
